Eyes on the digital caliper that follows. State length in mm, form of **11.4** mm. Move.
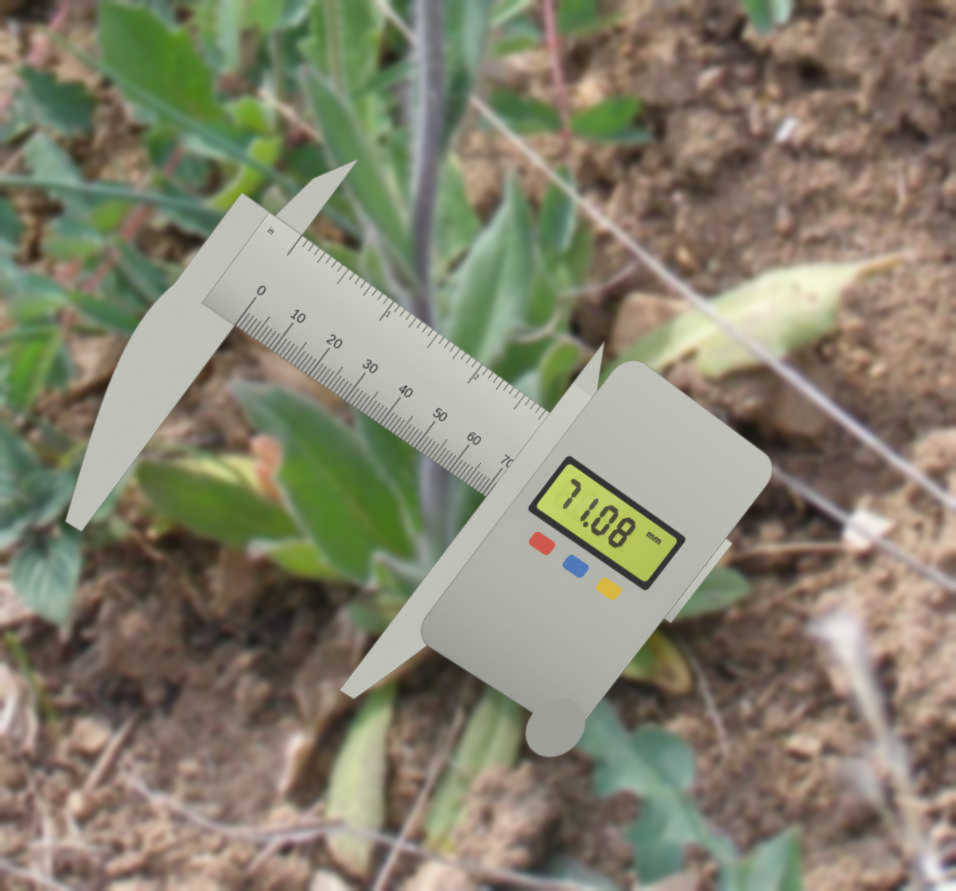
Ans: **71.08** mm
